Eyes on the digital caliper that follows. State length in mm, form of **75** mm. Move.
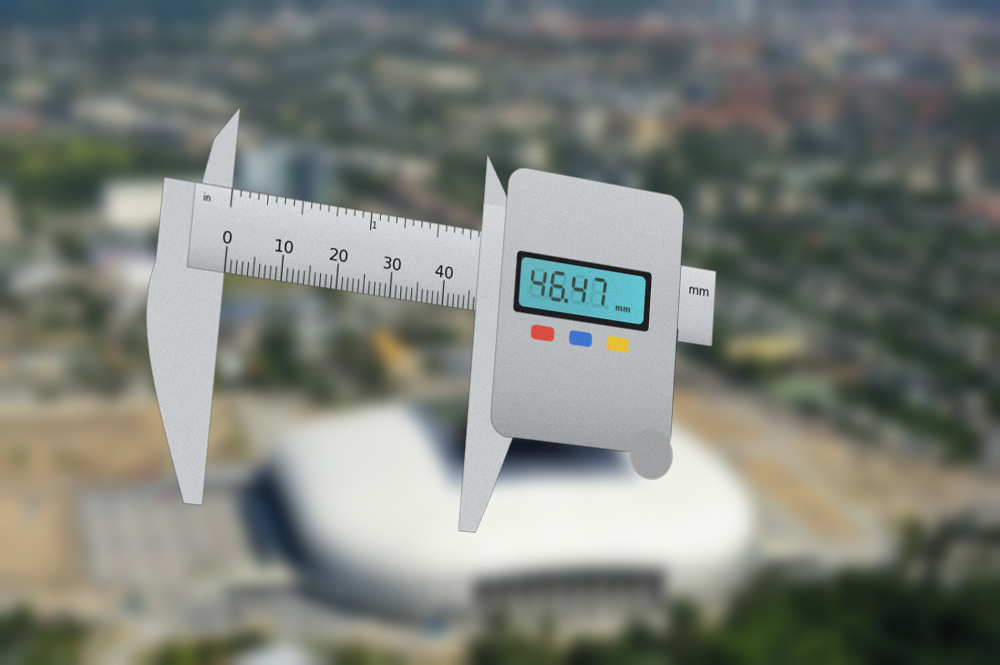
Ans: **46.47** mm
